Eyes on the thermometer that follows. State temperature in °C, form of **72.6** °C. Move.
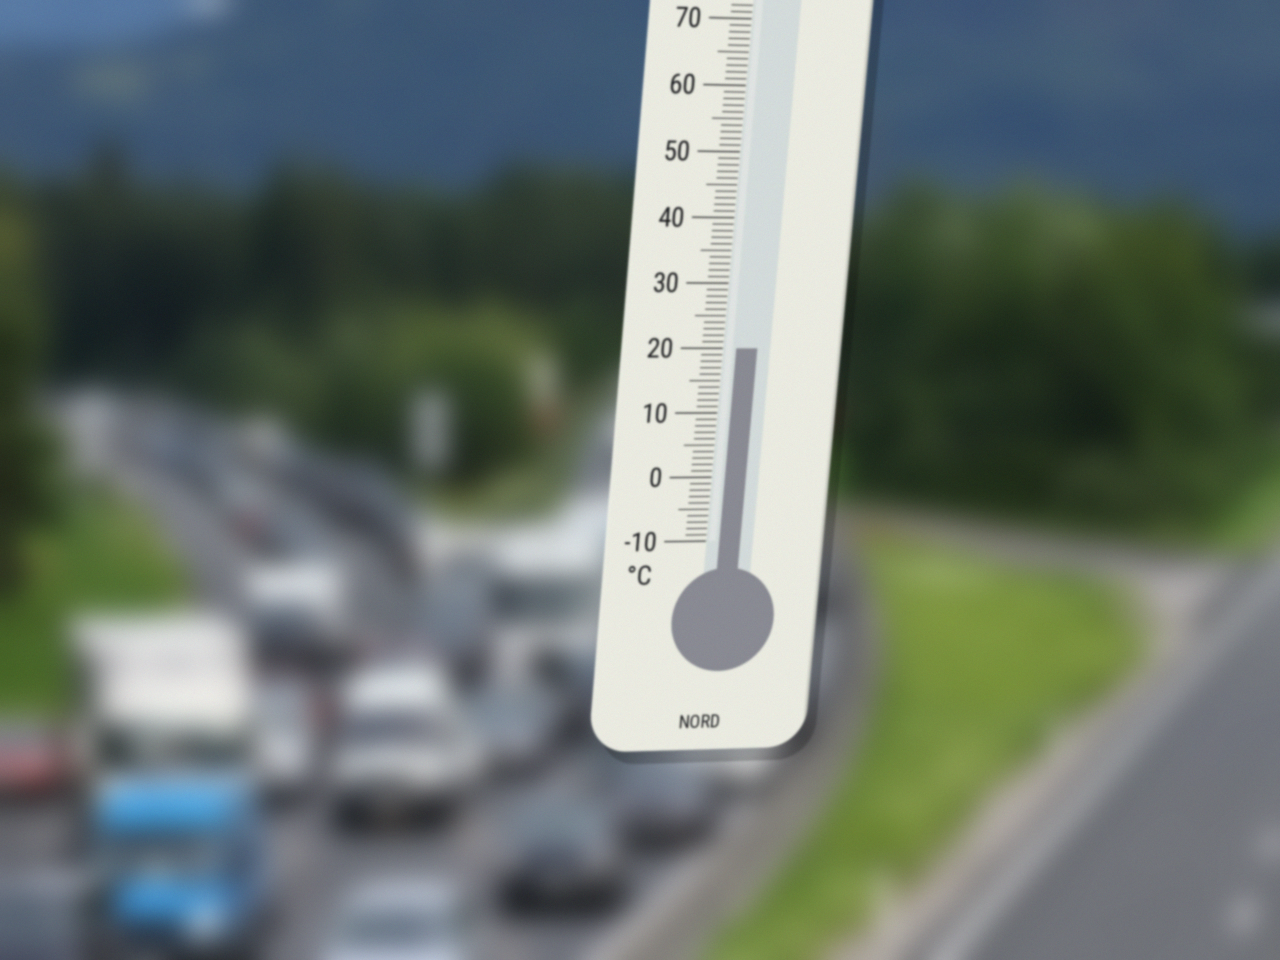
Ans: **20** °C
